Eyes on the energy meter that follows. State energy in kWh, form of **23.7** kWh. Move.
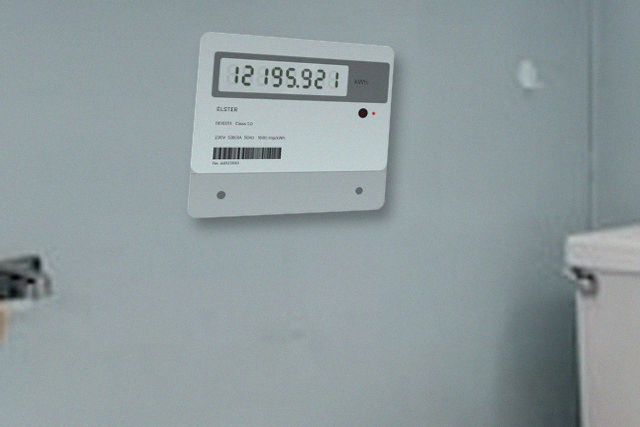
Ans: **12195.921** kWh
